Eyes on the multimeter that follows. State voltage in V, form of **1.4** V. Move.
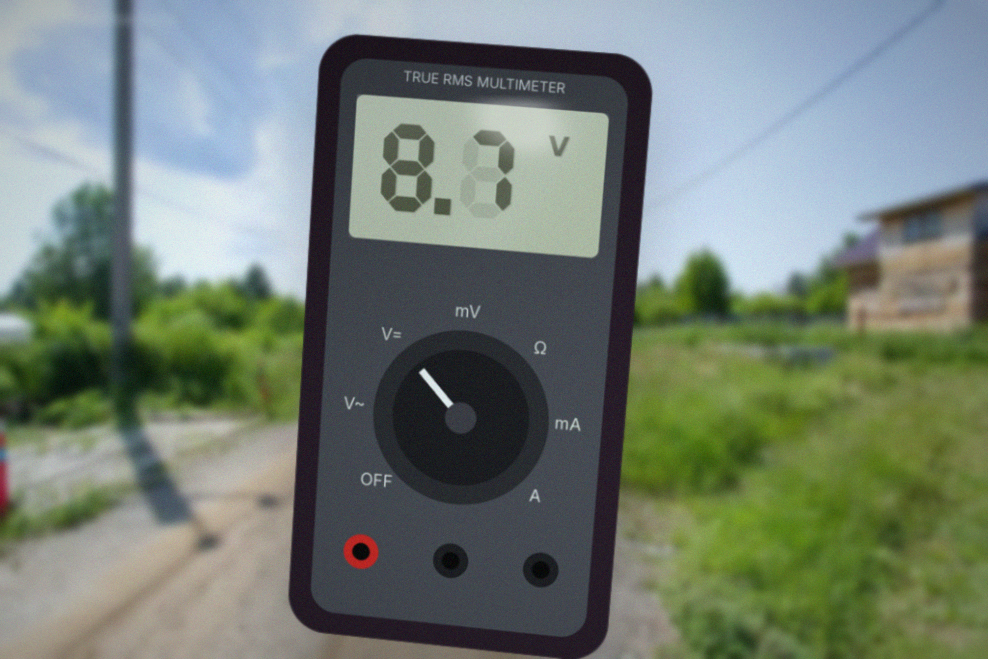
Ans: **8.7** V
